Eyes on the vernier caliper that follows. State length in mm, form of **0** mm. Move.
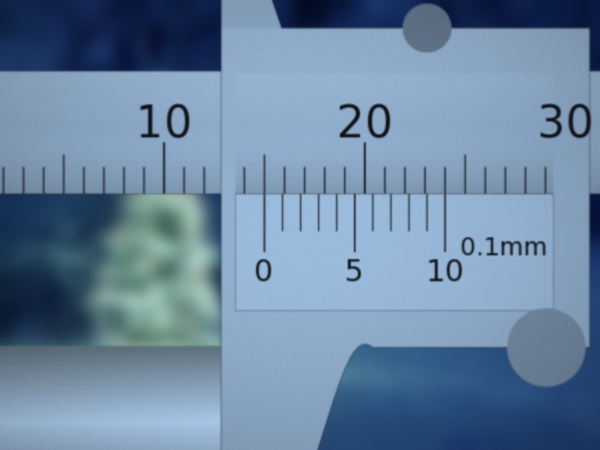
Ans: **15.0** mm
